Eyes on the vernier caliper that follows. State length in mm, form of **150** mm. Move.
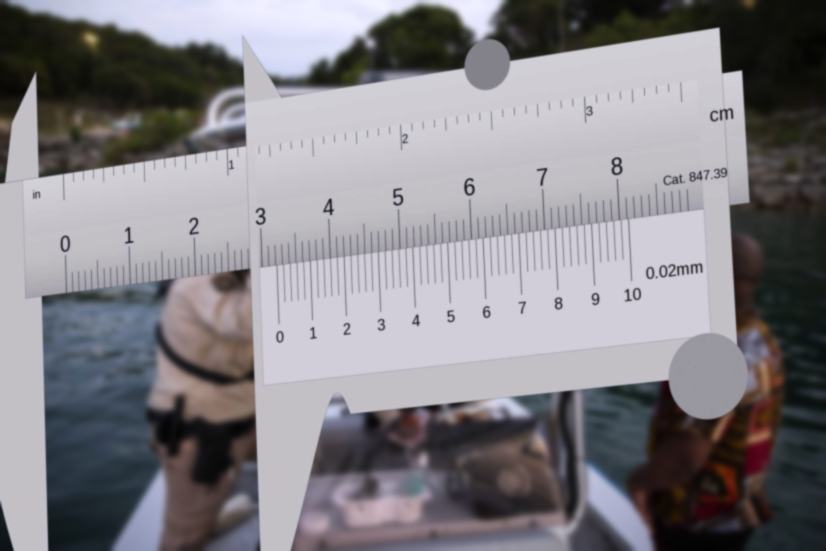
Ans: **32.2** mm
